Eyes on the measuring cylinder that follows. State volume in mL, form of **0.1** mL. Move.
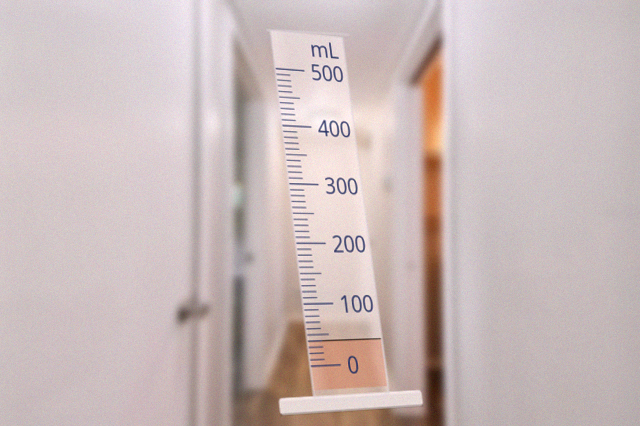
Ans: **40** mL
